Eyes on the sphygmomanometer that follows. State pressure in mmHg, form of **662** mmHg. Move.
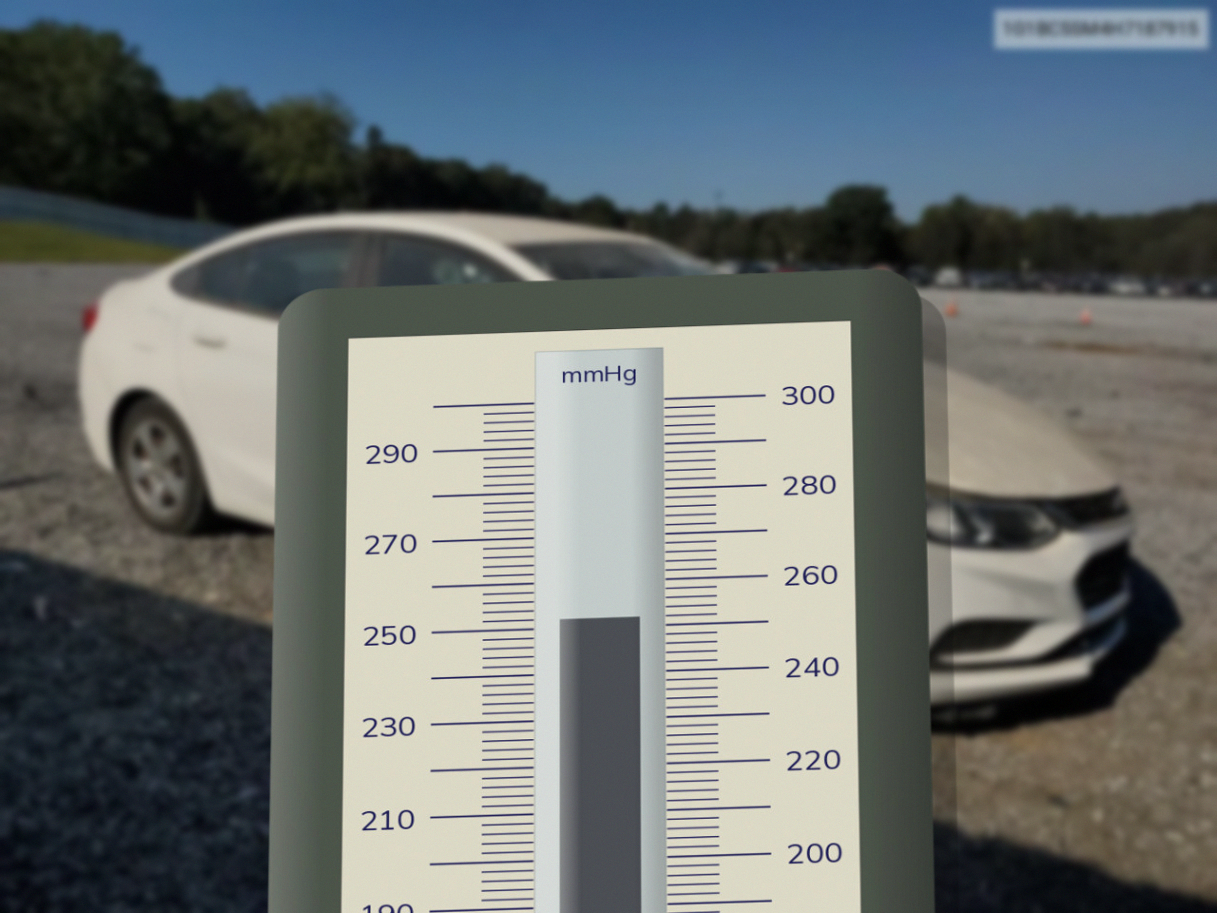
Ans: **252** mmHg
